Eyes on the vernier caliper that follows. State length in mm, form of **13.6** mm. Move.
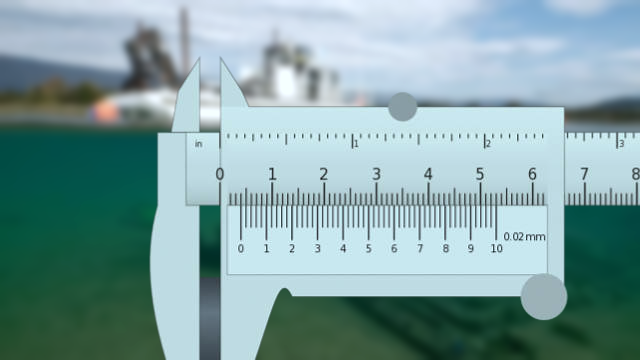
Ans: **4.0** mm
